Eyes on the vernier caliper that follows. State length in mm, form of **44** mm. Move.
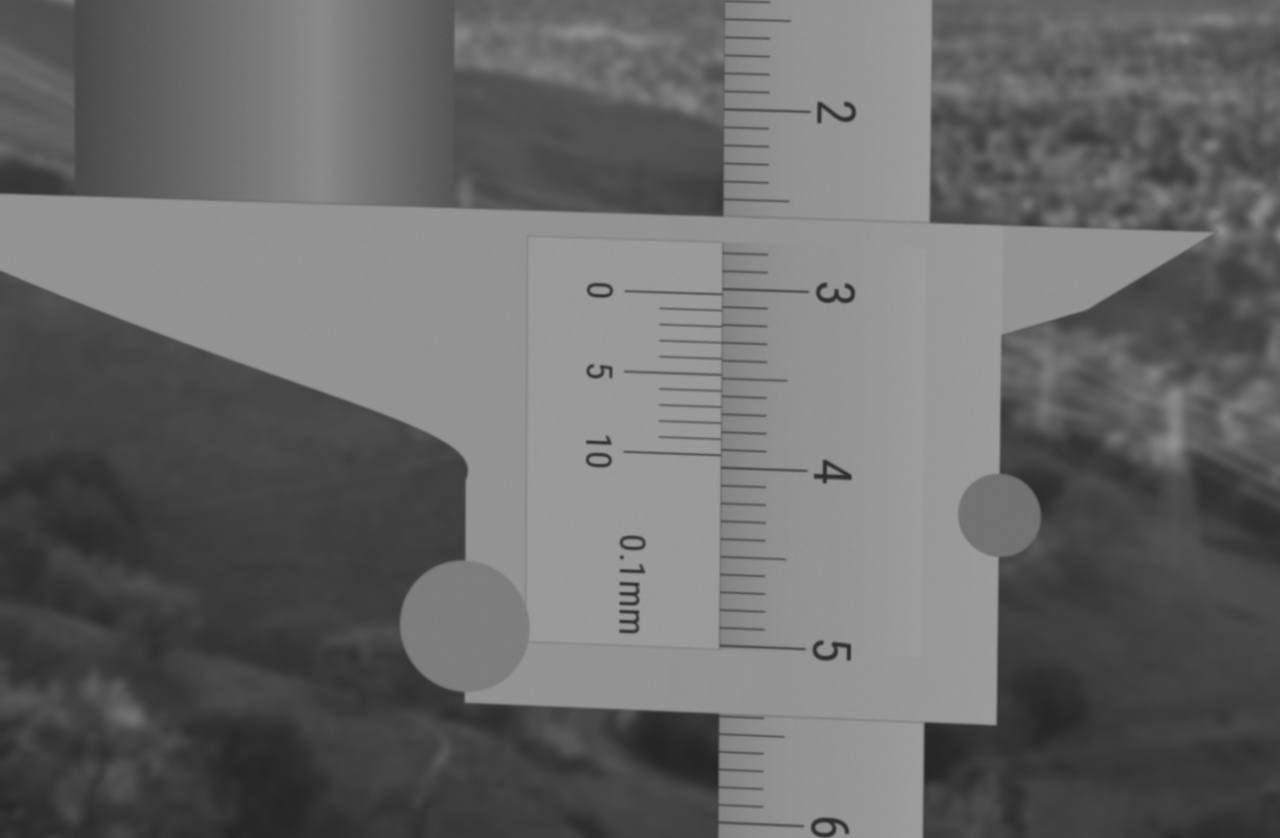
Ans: **30.3** mm
